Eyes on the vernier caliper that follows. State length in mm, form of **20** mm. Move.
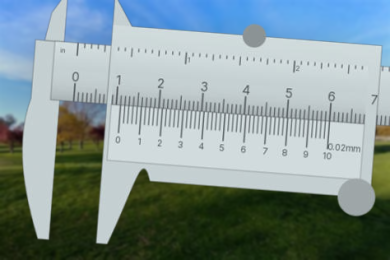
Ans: **11.0** mm
